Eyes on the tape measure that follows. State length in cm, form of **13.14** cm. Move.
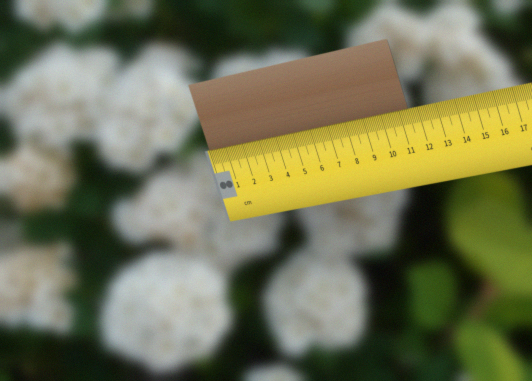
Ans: **11.5** cm
